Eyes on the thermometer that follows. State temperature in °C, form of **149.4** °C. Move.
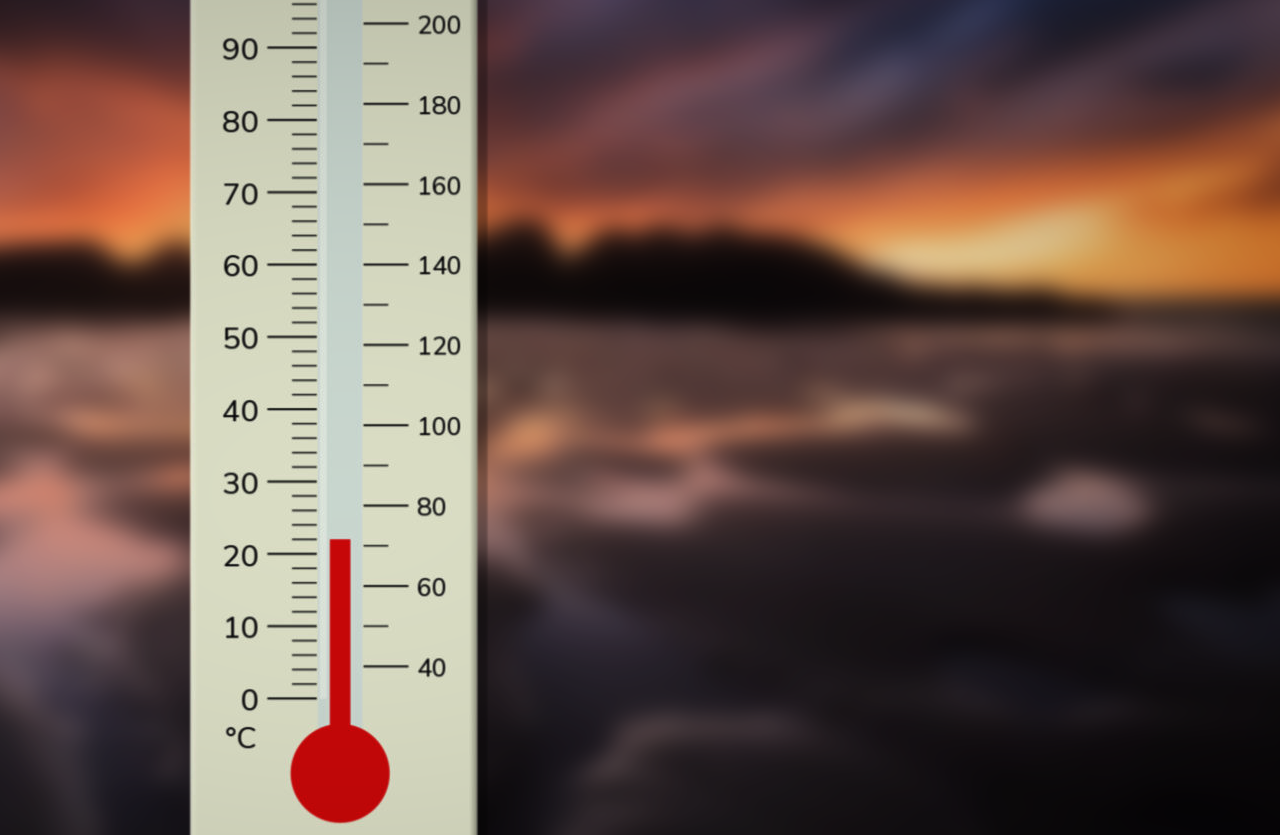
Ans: **22** °C
